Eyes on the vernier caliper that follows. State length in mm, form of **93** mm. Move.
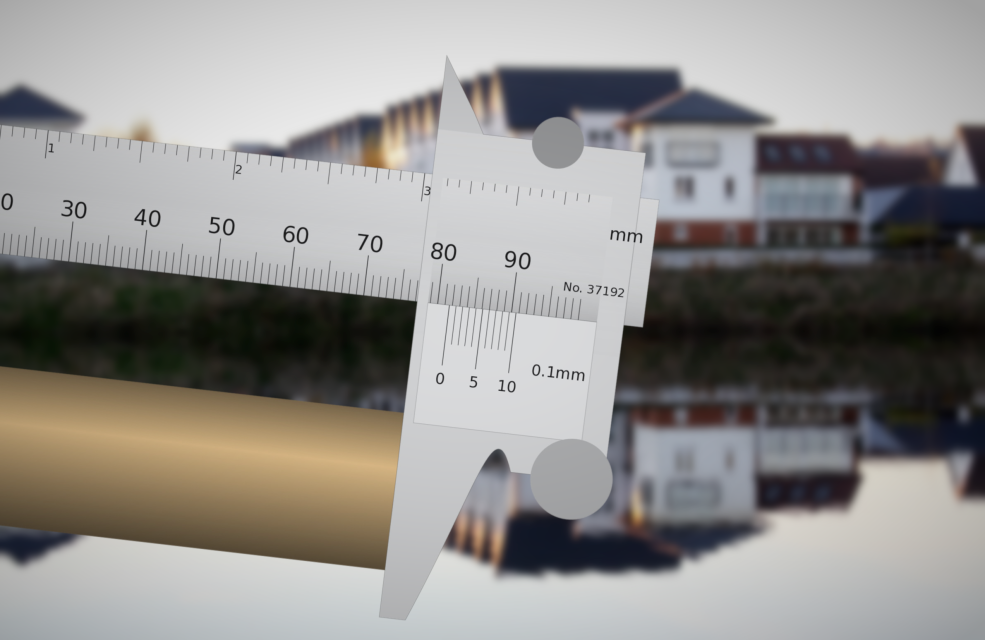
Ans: **81.6** mm
